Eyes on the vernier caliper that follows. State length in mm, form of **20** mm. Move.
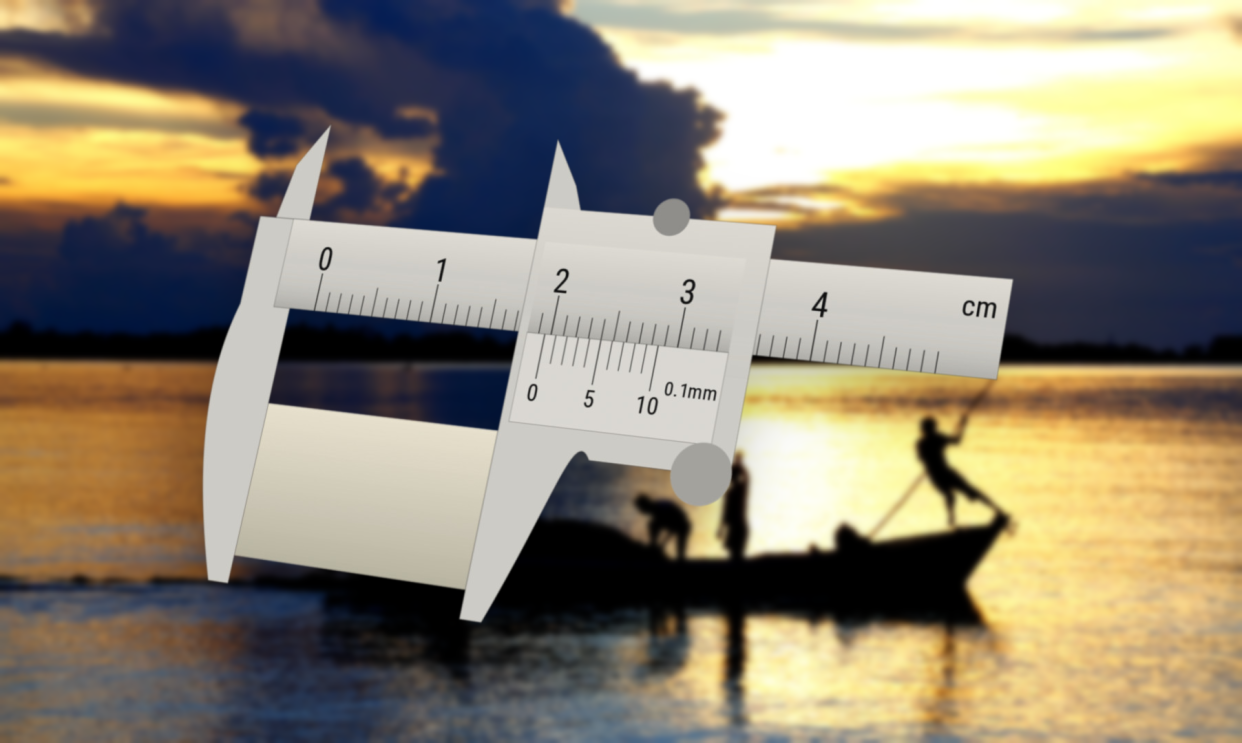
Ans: **19.5** mm
